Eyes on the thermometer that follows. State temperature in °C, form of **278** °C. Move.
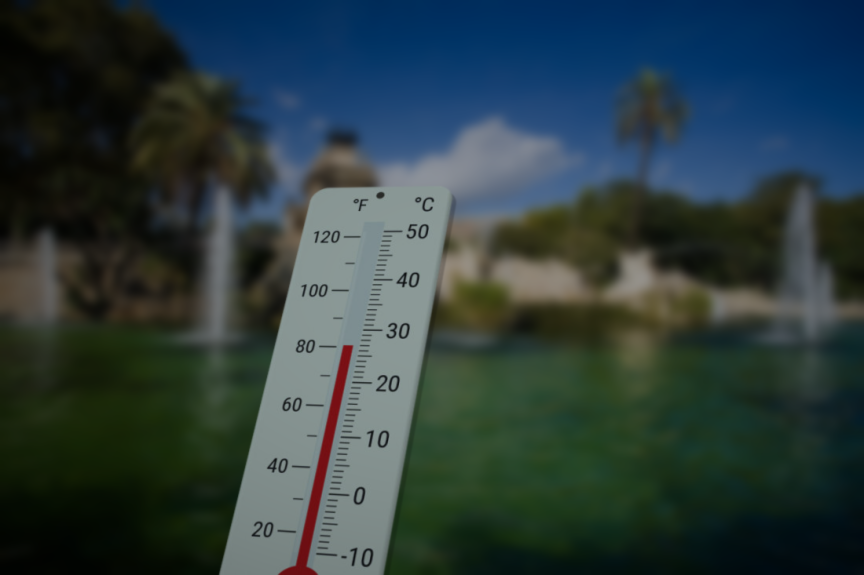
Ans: **27** °C
